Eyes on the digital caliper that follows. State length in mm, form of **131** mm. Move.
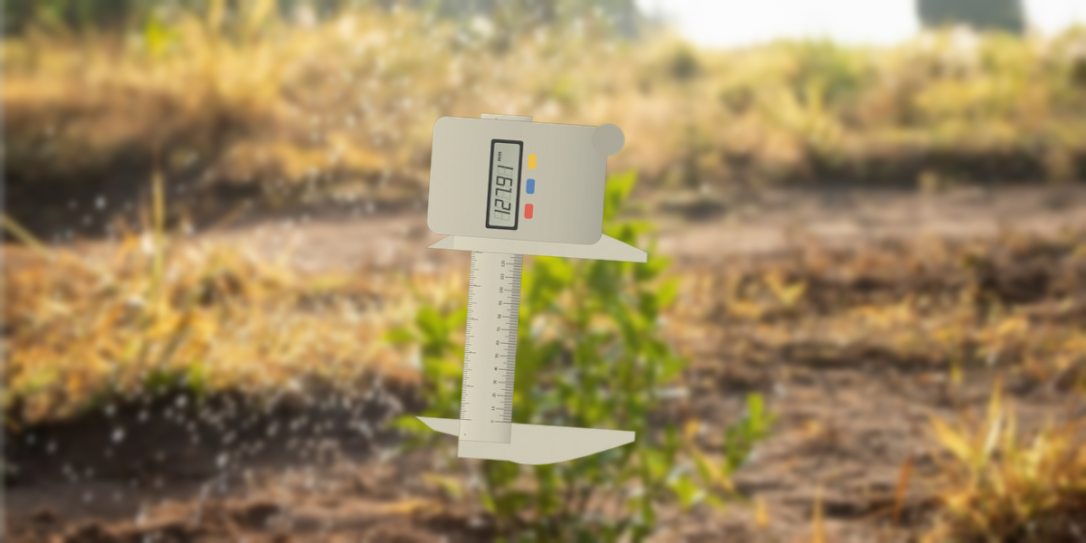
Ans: **127.91** mm
